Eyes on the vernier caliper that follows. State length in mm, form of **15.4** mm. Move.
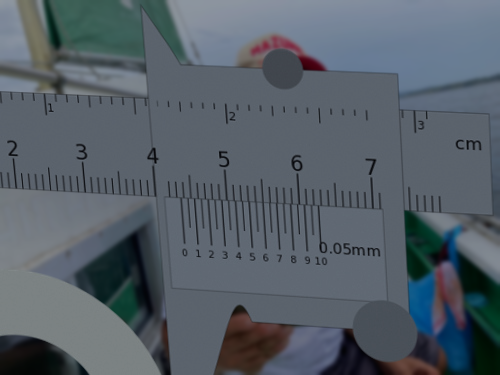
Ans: **43.6** mm
